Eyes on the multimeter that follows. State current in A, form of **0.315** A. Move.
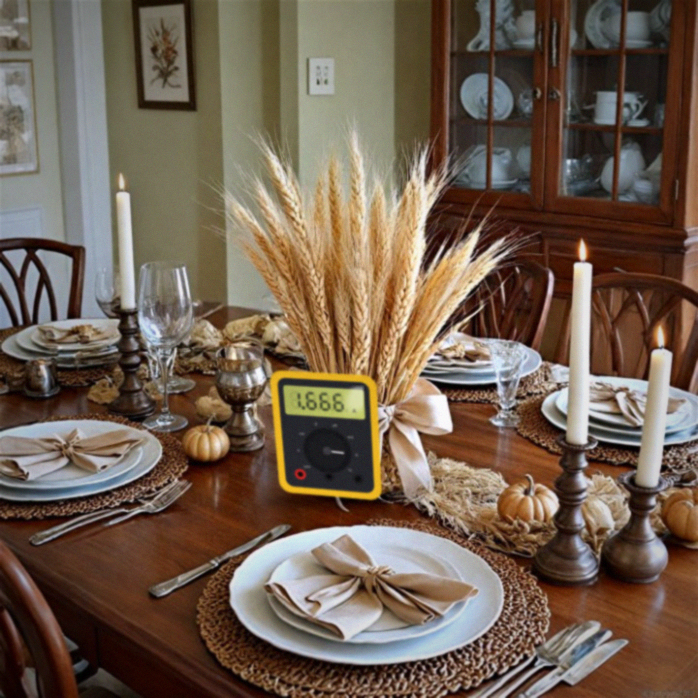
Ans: **1.666** A
